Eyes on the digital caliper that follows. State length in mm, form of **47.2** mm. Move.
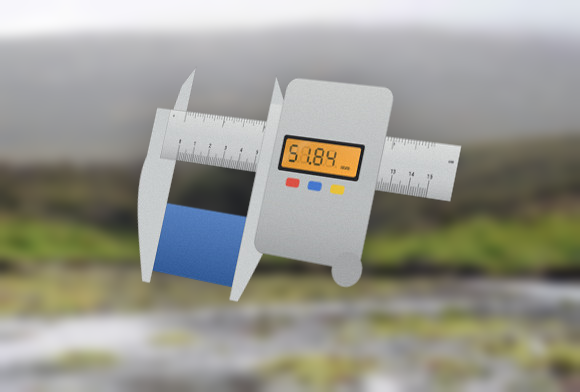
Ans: **51.84** mm
